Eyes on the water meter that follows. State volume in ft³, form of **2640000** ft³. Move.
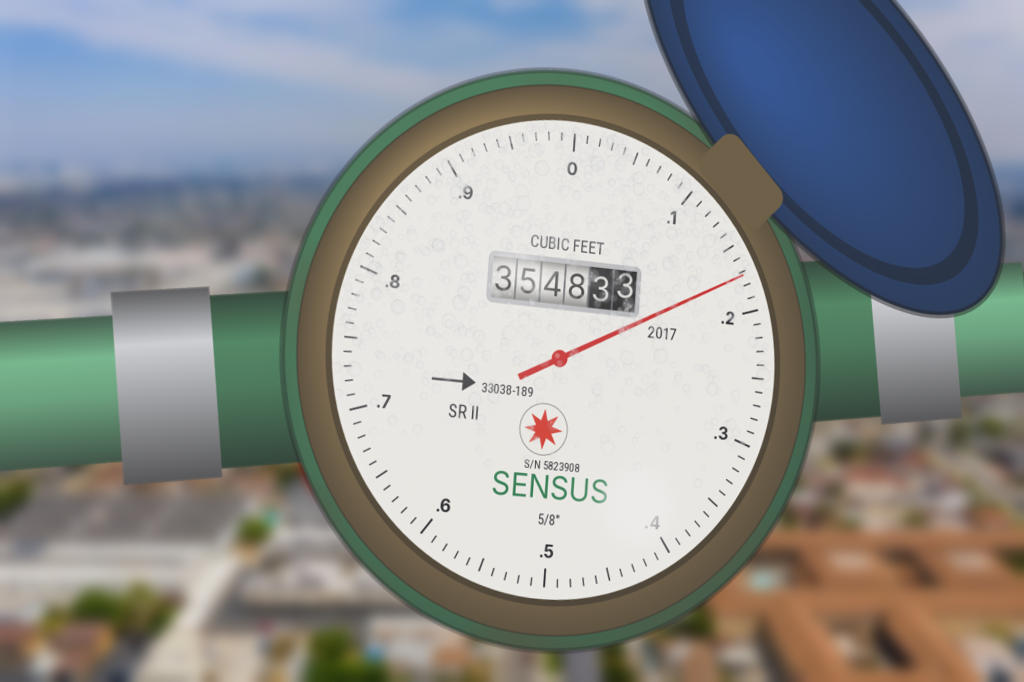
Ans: **354833.17** ft³
